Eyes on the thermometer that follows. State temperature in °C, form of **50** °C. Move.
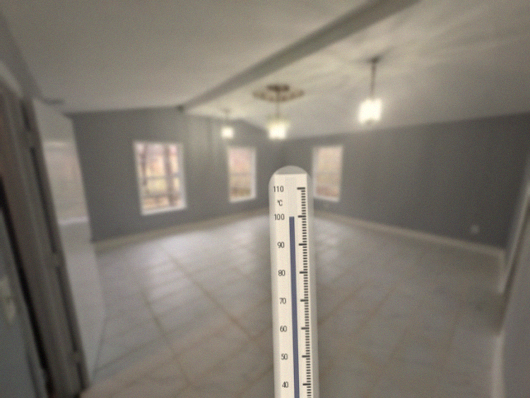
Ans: **100** °C
